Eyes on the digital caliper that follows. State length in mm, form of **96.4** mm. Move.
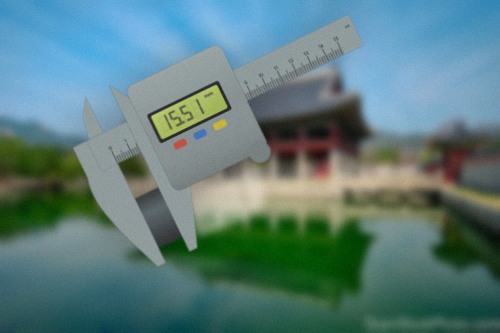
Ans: **15.51** mm
